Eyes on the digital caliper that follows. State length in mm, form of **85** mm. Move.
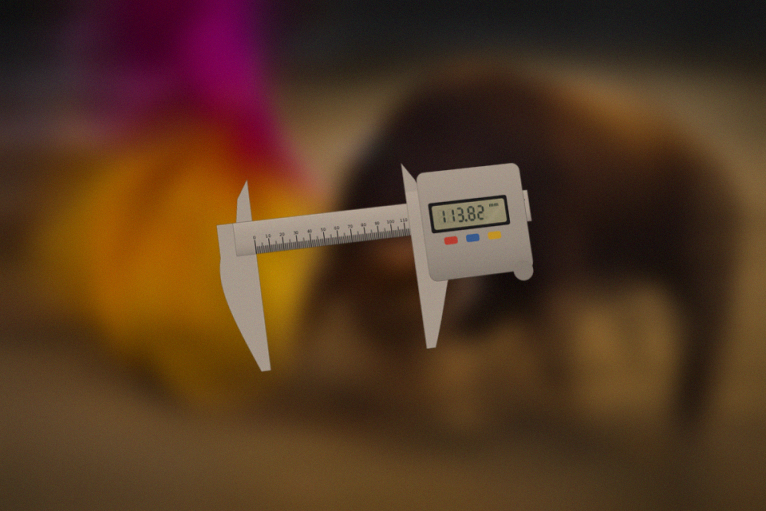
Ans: **113.82** mm
